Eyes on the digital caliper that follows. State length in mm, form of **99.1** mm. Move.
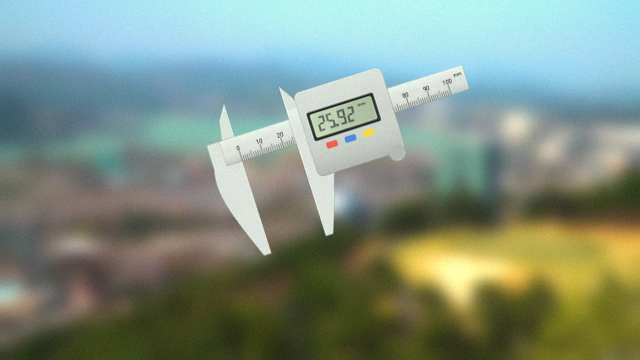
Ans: **25.92** mm
